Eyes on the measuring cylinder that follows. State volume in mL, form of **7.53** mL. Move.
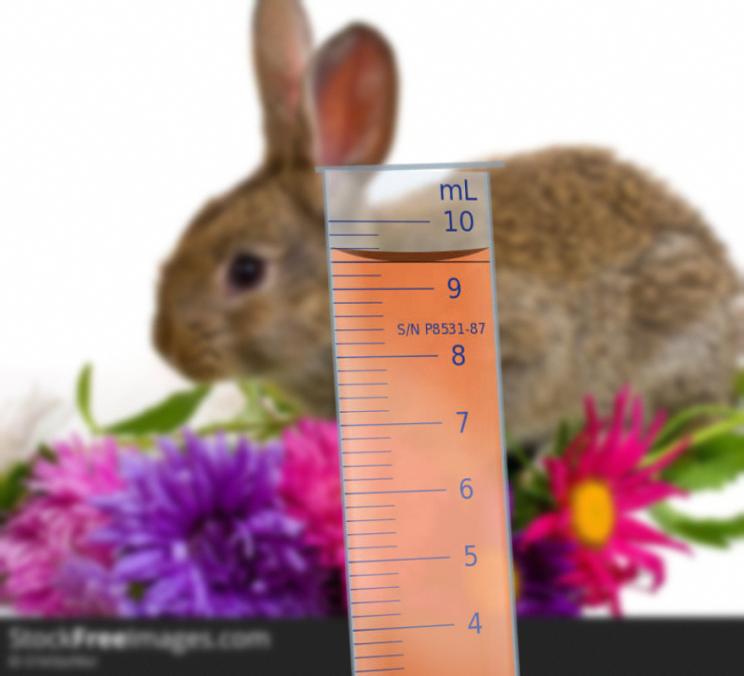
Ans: **9.4** mL
